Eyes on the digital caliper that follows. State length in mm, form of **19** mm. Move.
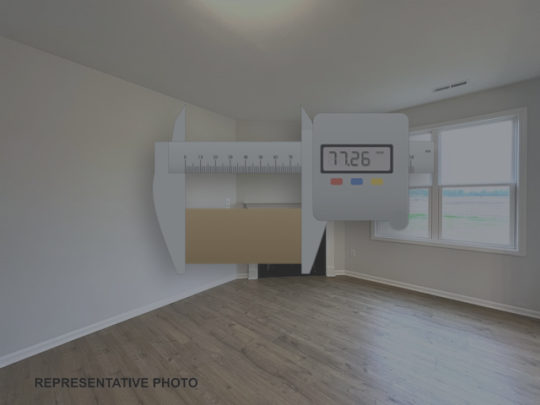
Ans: **77.26** mm
